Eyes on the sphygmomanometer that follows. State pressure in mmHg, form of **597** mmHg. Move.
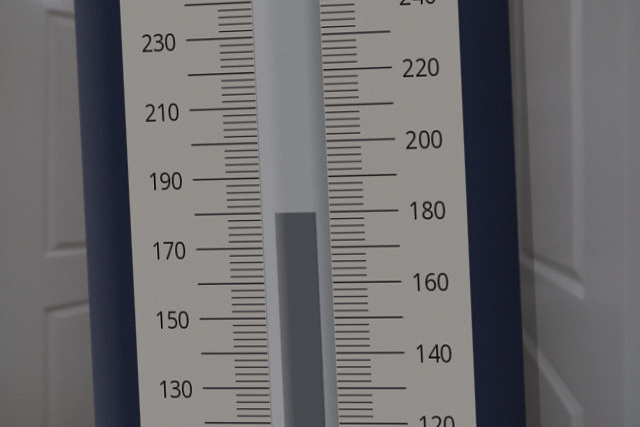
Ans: **180** mmHg
